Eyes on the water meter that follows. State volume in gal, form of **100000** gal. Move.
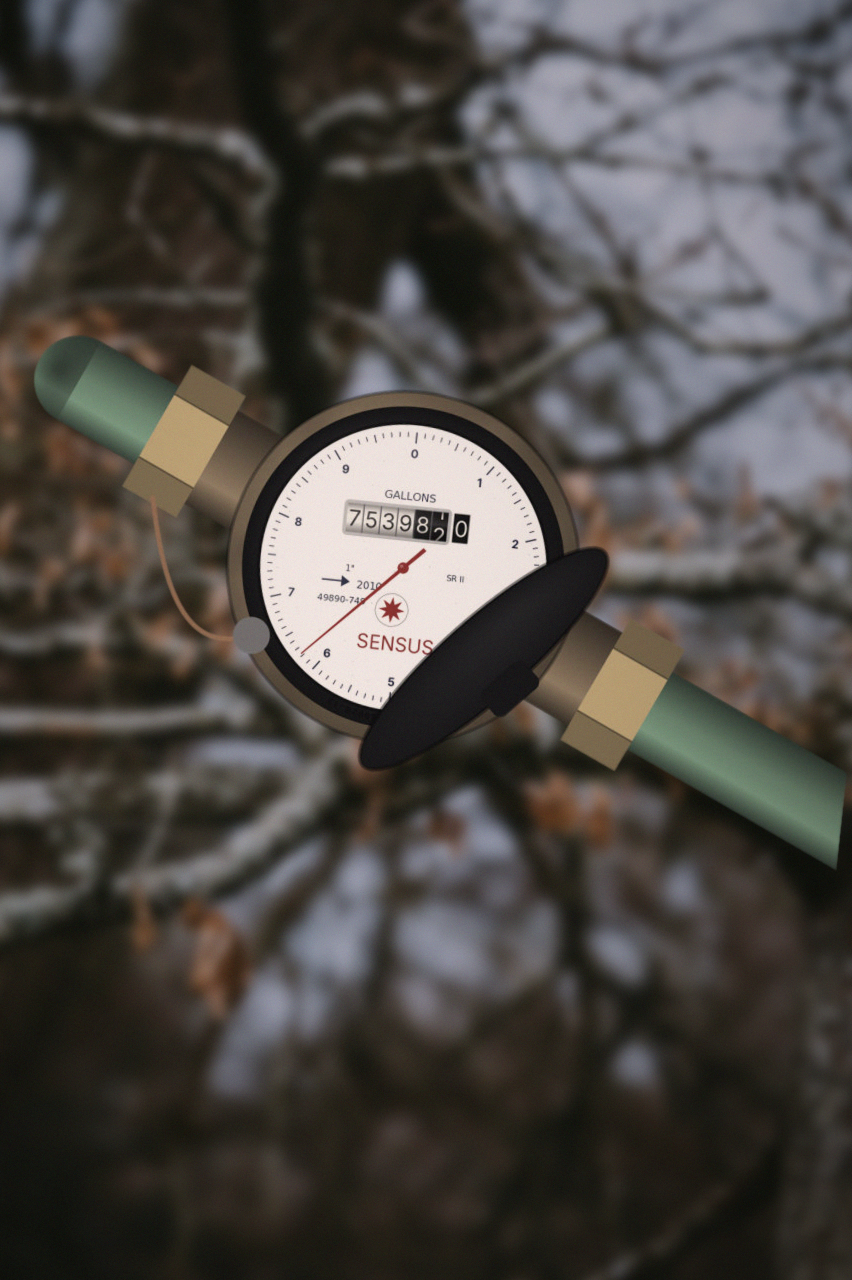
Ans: **7539816.2** gal
